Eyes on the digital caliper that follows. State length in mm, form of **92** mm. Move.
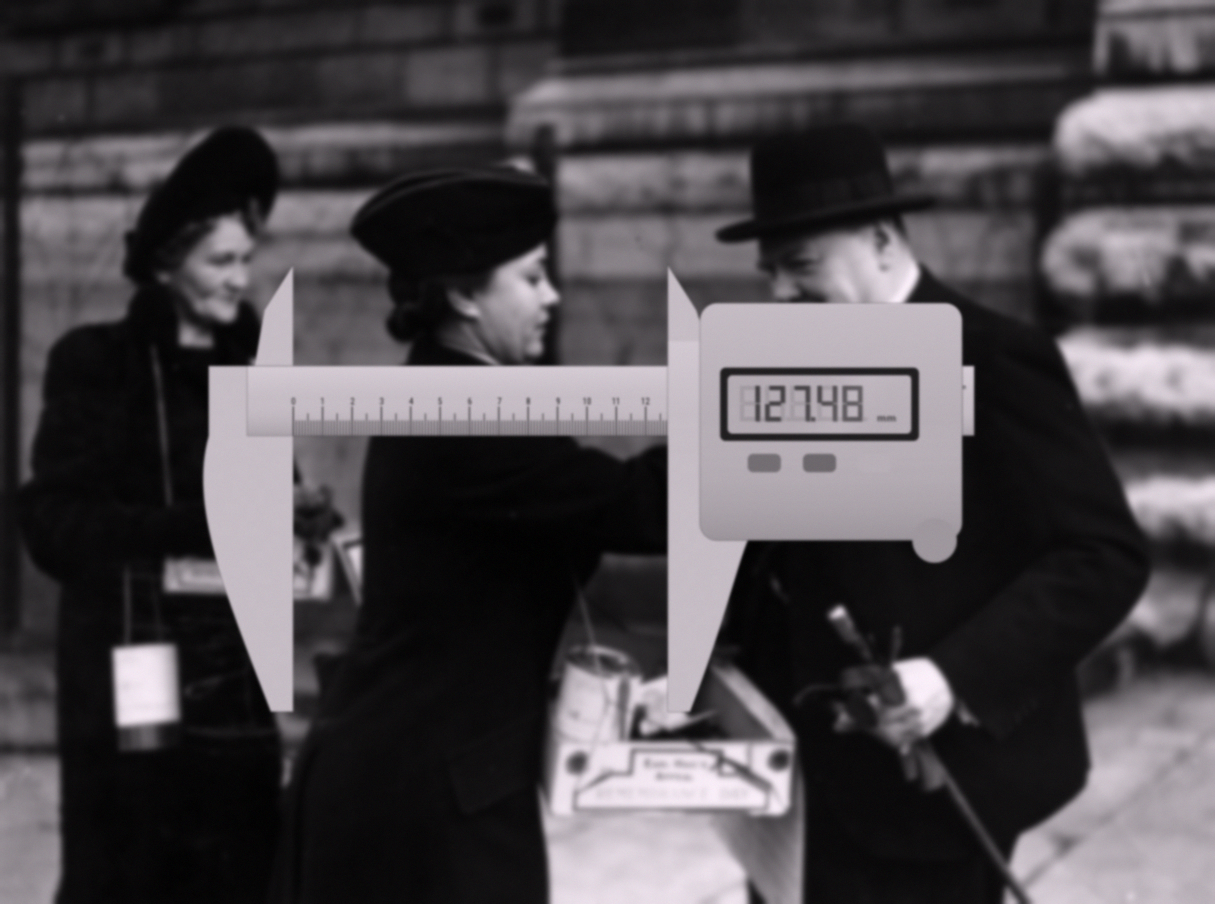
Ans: **127.48** mm
